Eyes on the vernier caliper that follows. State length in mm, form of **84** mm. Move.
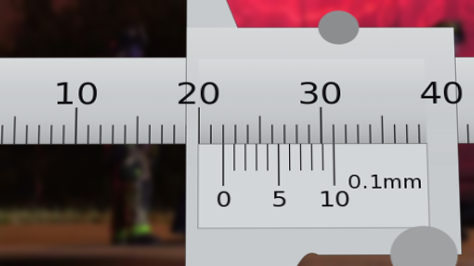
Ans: **22.0** mm
